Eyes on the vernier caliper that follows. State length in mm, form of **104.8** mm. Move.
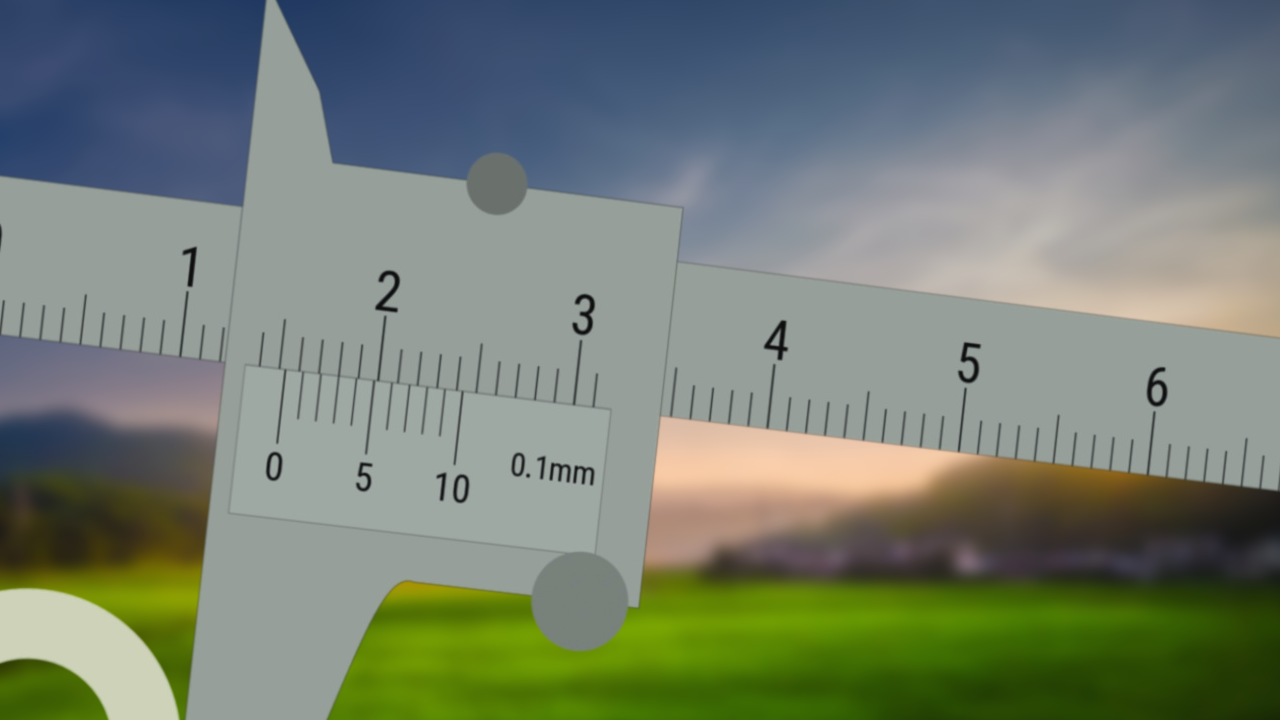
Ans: **15.3** mm
